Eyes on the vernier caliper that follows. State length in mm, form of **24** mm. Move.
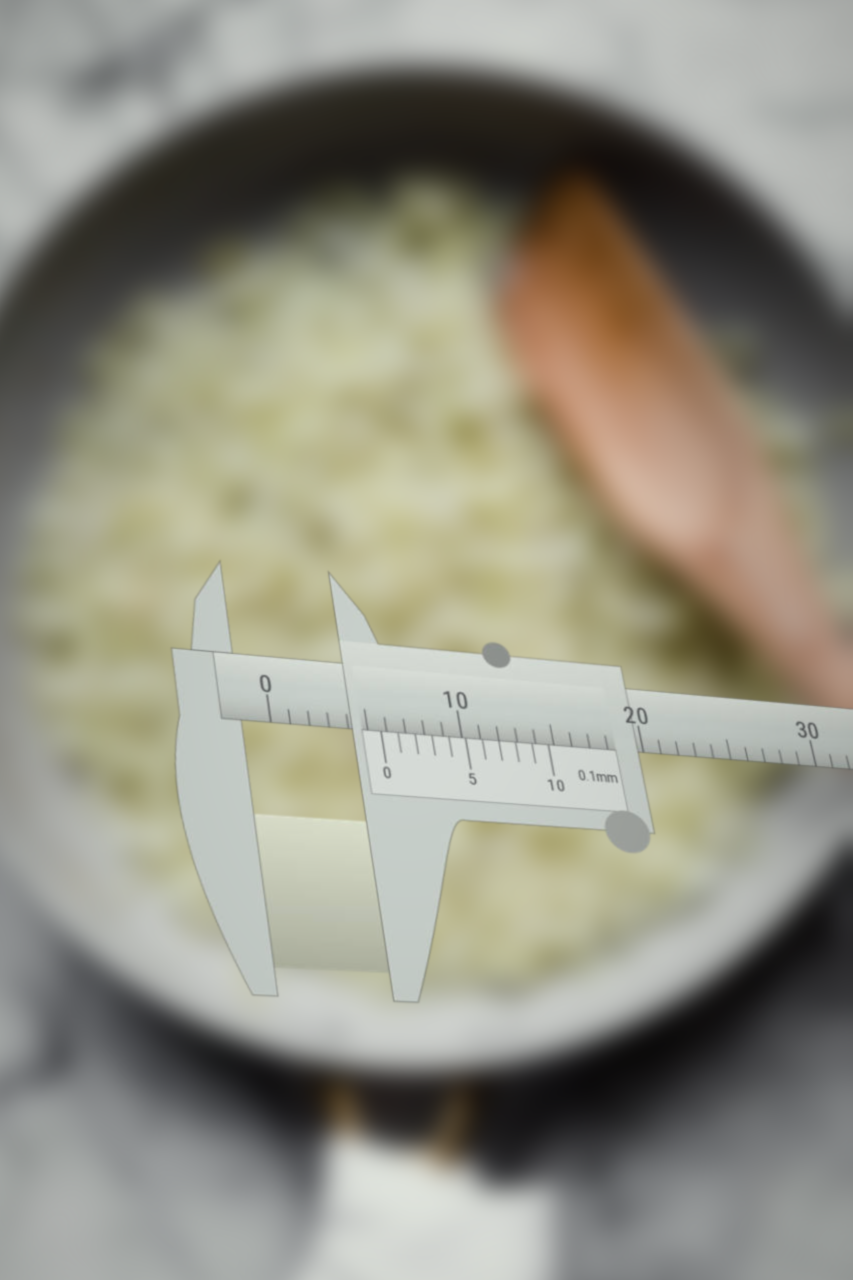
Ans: **5.7** mm
